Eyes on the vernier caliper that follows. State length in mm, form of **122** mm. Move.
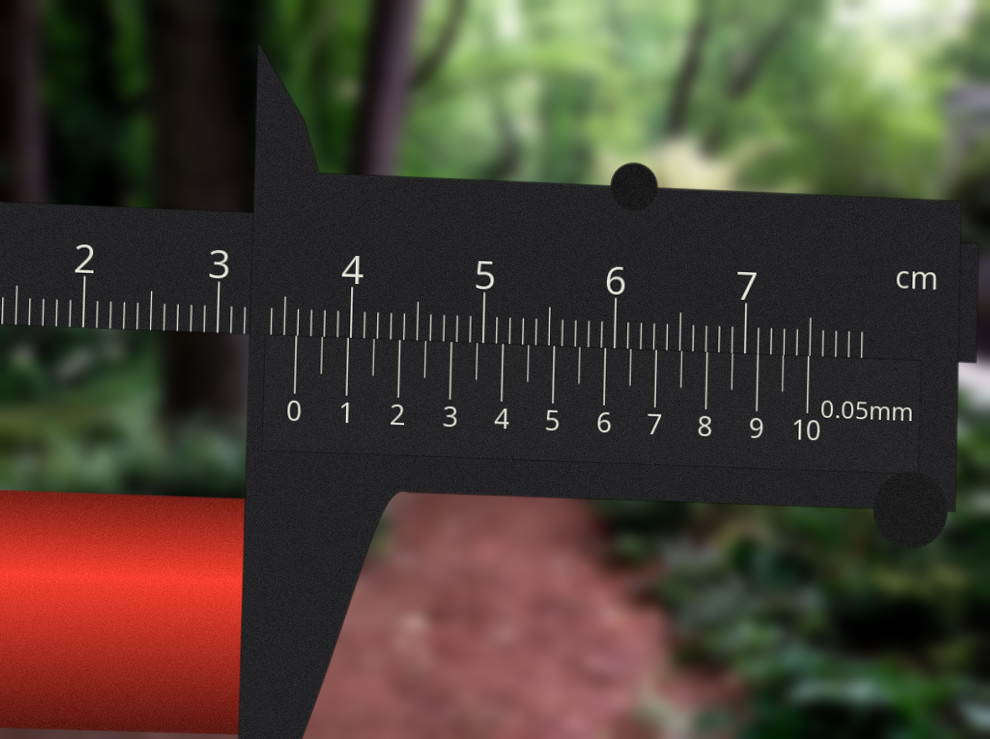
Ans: **35.9** mm
